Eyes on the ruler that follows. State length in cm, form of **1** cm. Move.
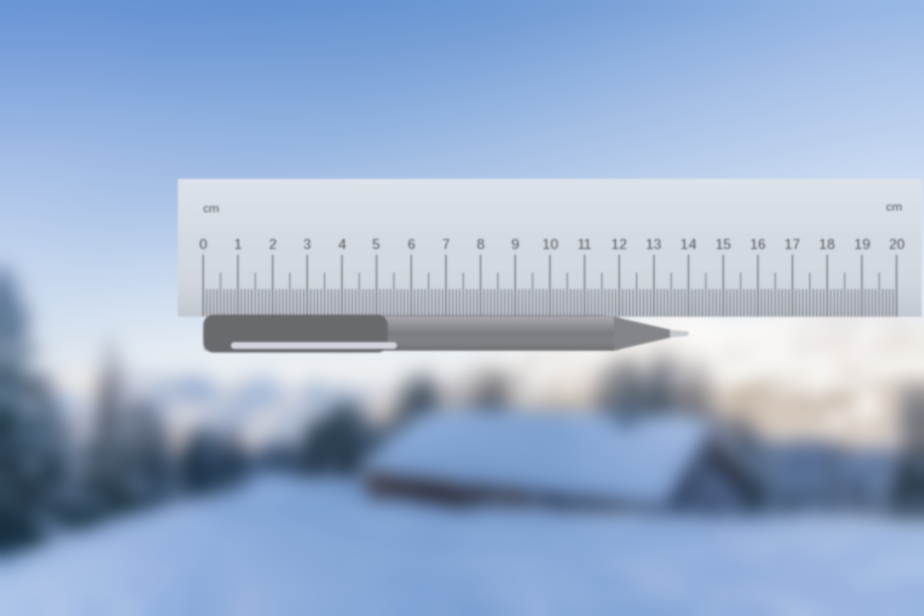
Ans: **14** cm
